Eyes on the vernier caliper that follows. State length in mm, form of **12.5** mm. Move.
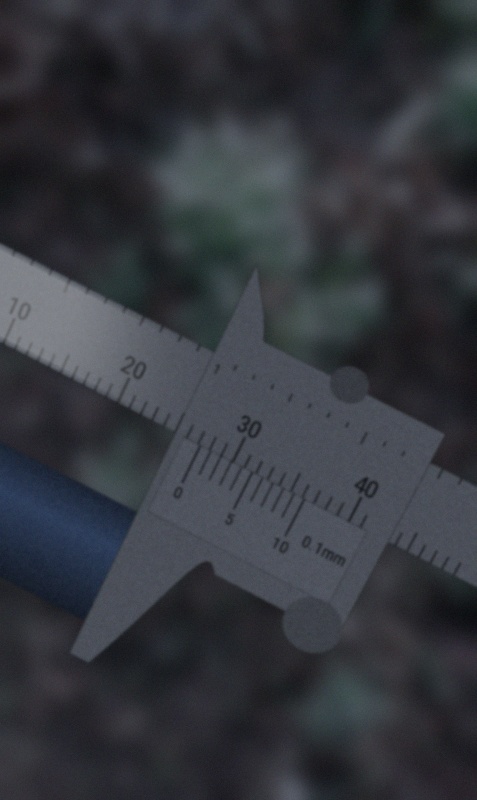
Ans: **27.2** mm
